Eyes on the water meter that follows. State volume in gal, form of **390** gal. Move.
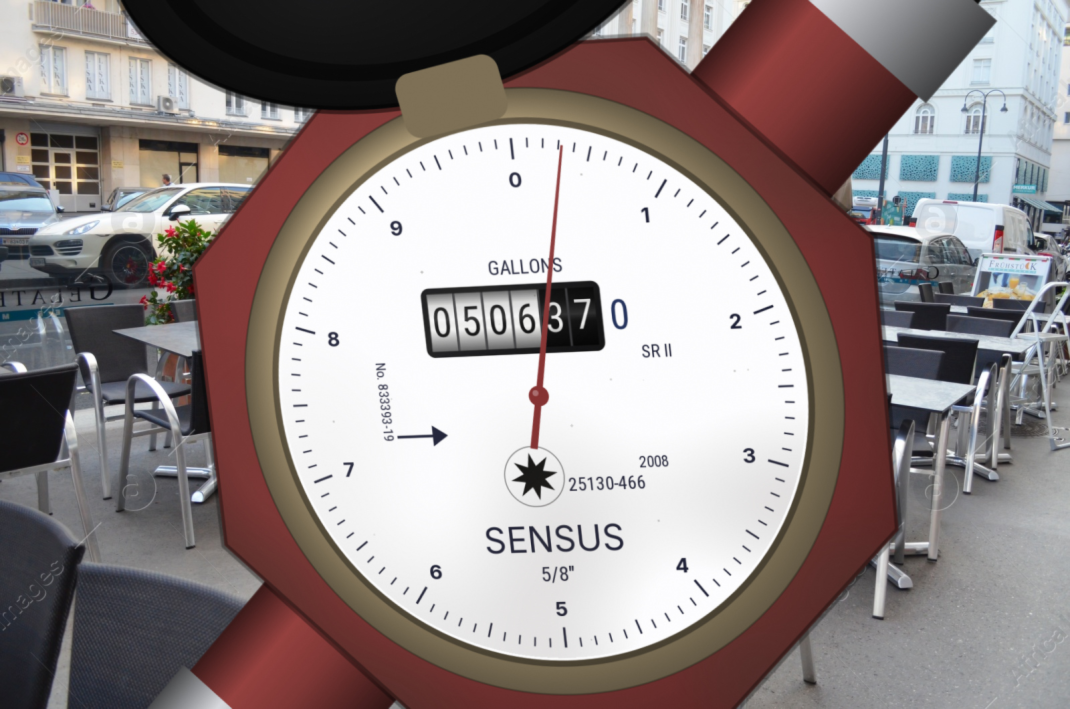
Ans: **506370.3** gal
